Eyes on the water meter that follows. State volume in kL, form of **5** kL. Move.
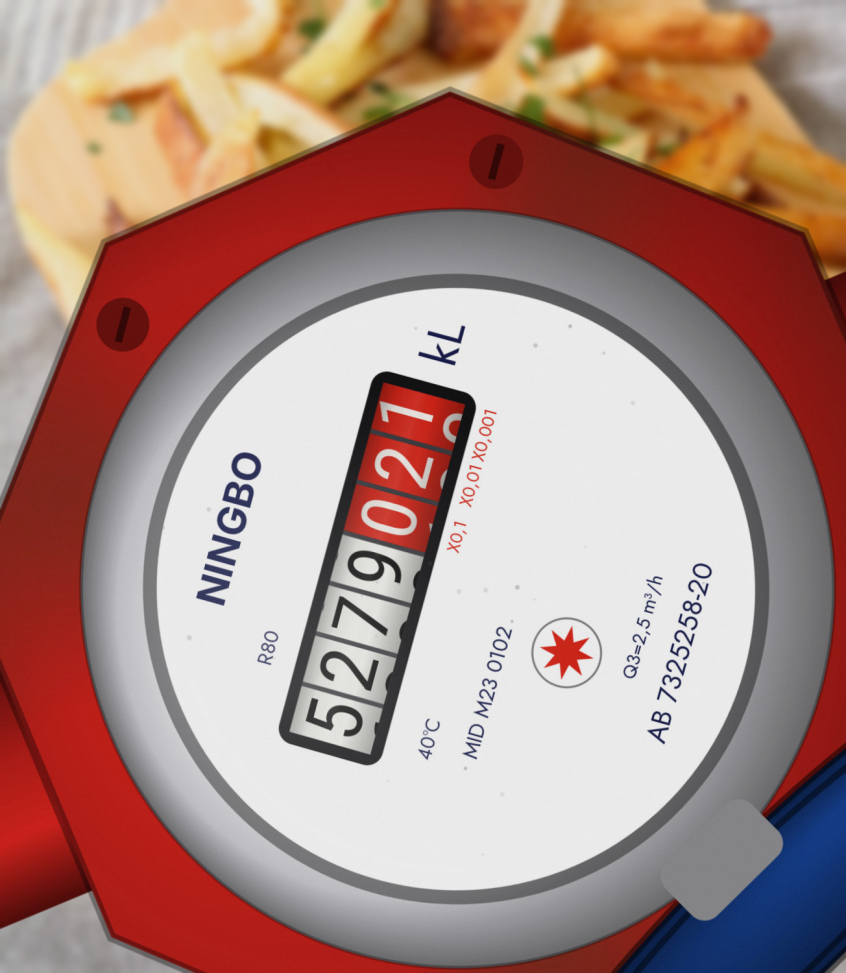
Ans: **5279.021** kL
